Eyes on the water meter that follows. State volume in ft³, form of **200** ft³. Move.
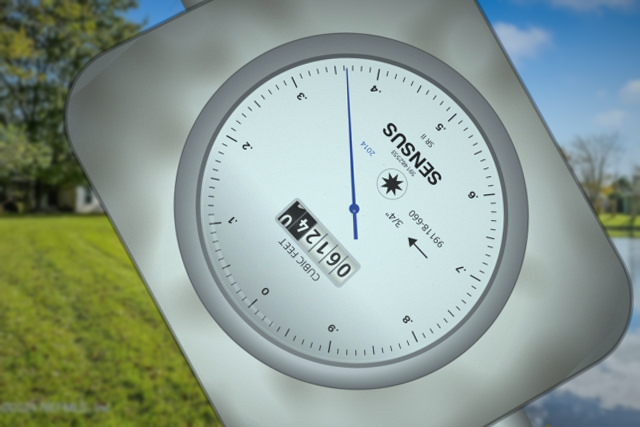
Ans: **61240.36** ft³
